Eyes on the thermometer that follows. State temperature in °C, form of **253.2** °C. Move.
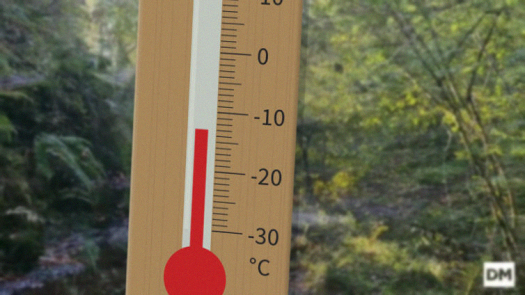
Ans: **-13** °C
